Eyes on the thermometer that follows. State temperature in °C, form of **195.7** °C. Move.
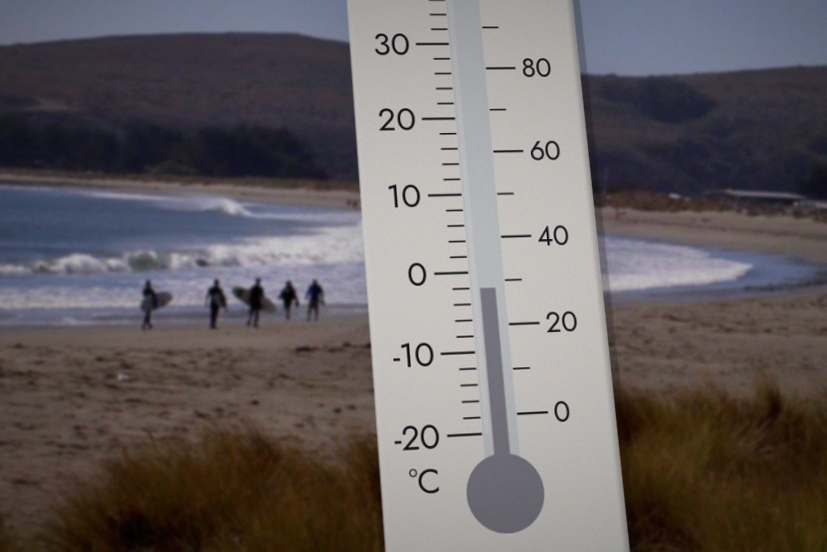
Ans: **-2** °C
